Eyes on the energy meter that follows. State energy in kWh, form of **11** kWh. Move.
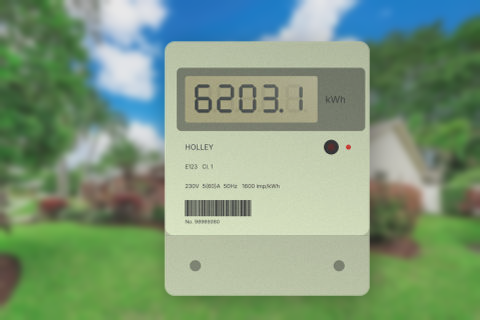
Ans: **6203.1** kWh
